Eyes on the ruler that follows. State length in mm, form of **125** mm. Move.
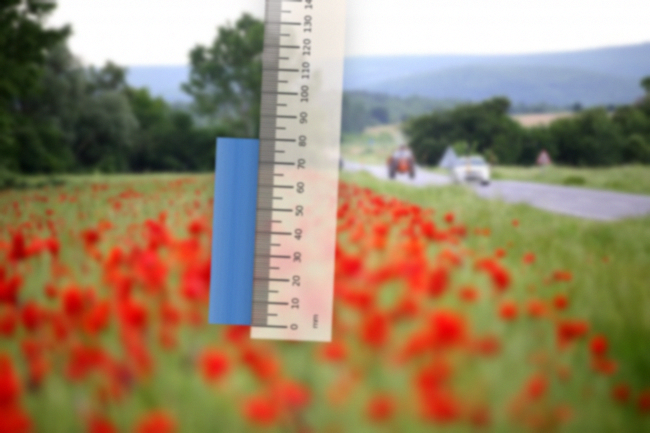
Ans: **80** mm
